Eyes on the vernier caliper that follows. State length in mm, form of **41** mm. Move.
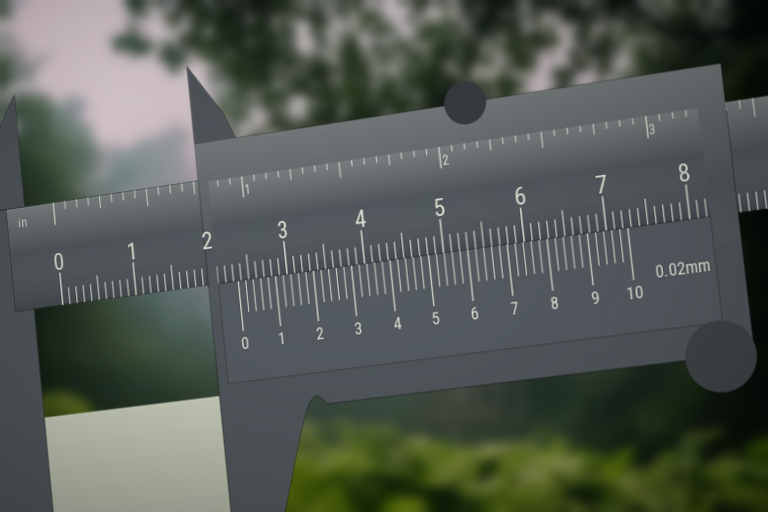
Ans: **23.6** mm
